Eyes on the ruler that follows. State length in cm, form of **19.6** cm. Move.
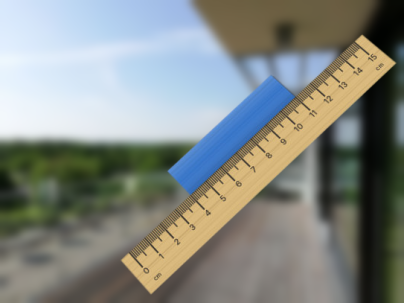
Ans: **7** cm
